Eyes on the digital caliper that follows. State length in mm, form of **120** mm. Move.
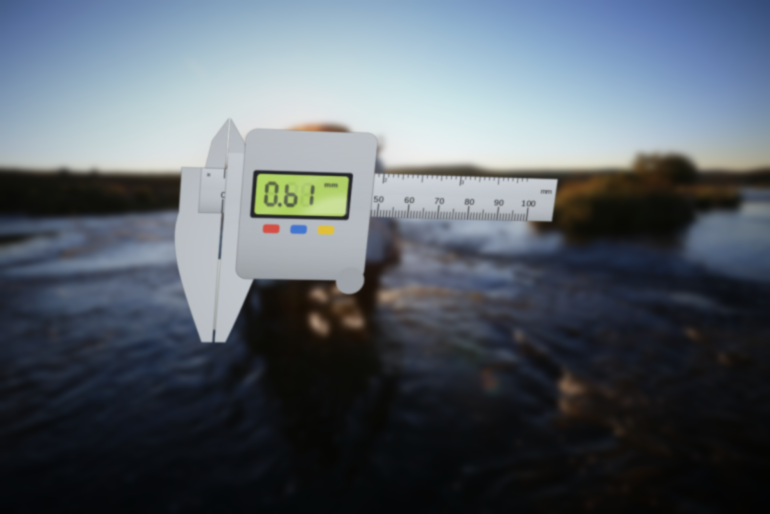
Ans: **0.61** mm
